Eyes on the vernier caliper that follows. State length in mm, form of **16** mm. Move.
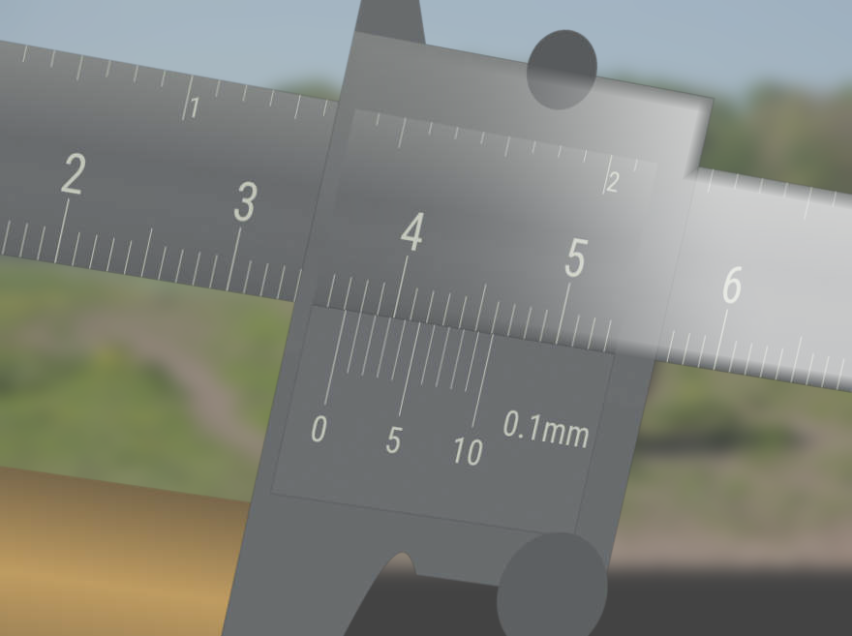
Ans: **37.1** mm
